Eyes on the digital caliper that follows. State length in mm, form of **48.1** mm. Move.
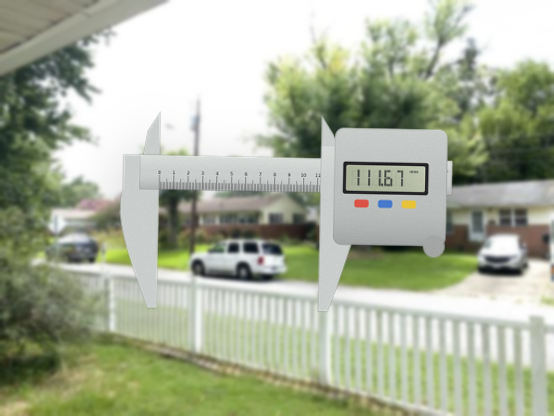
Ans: **111.67** mm
